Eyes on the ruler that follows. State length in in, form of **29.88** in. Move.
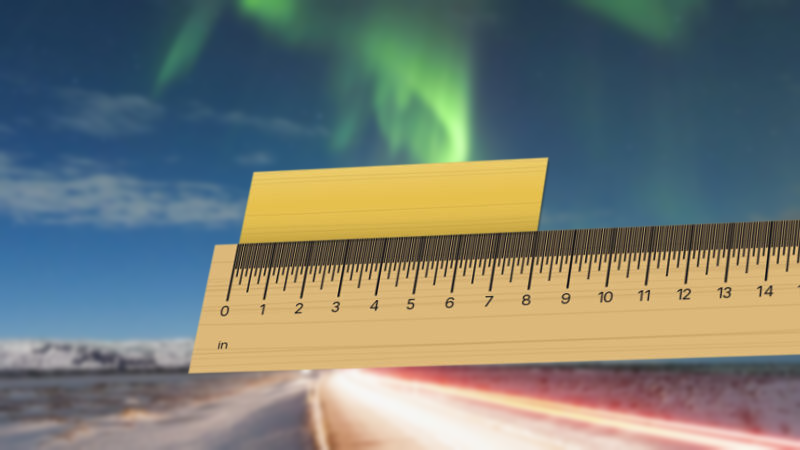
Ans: **8** in
